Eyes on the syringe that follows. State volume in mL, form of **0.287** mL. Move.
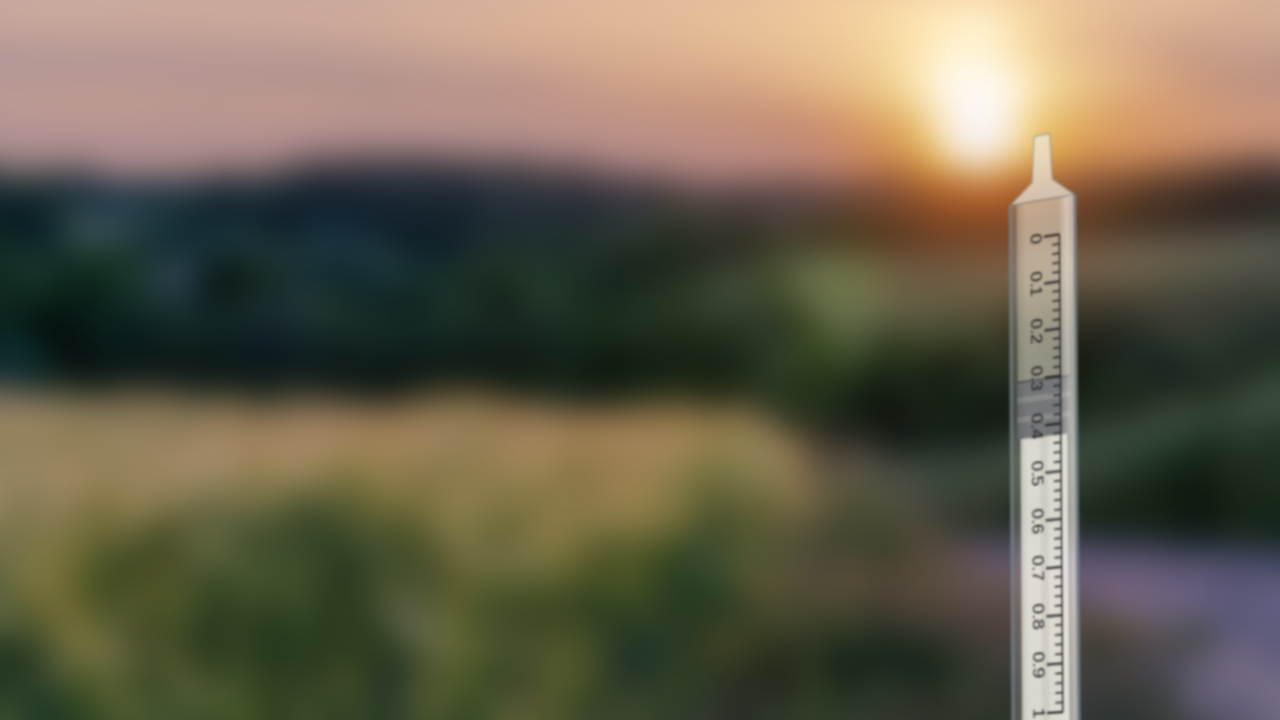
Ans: **0.3** mL
